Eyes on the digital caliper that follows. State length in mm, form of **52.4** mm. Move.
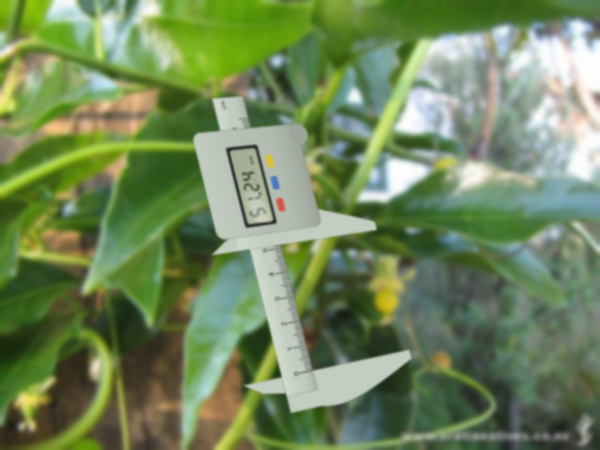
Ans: **51.24** mm
